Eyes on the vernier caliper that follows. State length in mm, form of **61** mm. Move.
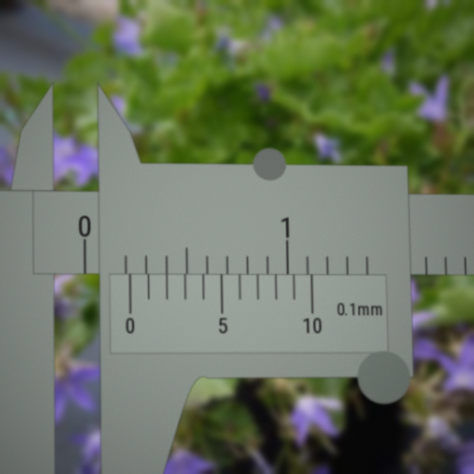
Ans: **2.2** mm
